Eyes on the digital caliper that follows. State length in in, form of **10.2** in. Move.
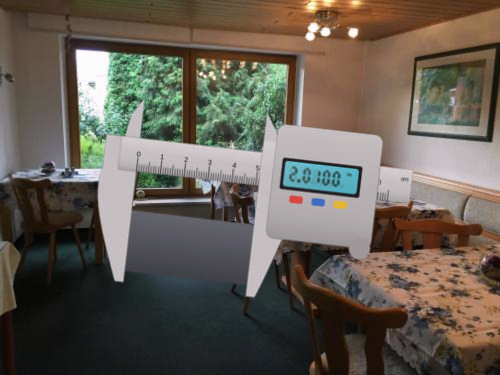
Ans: **2.0100** in
